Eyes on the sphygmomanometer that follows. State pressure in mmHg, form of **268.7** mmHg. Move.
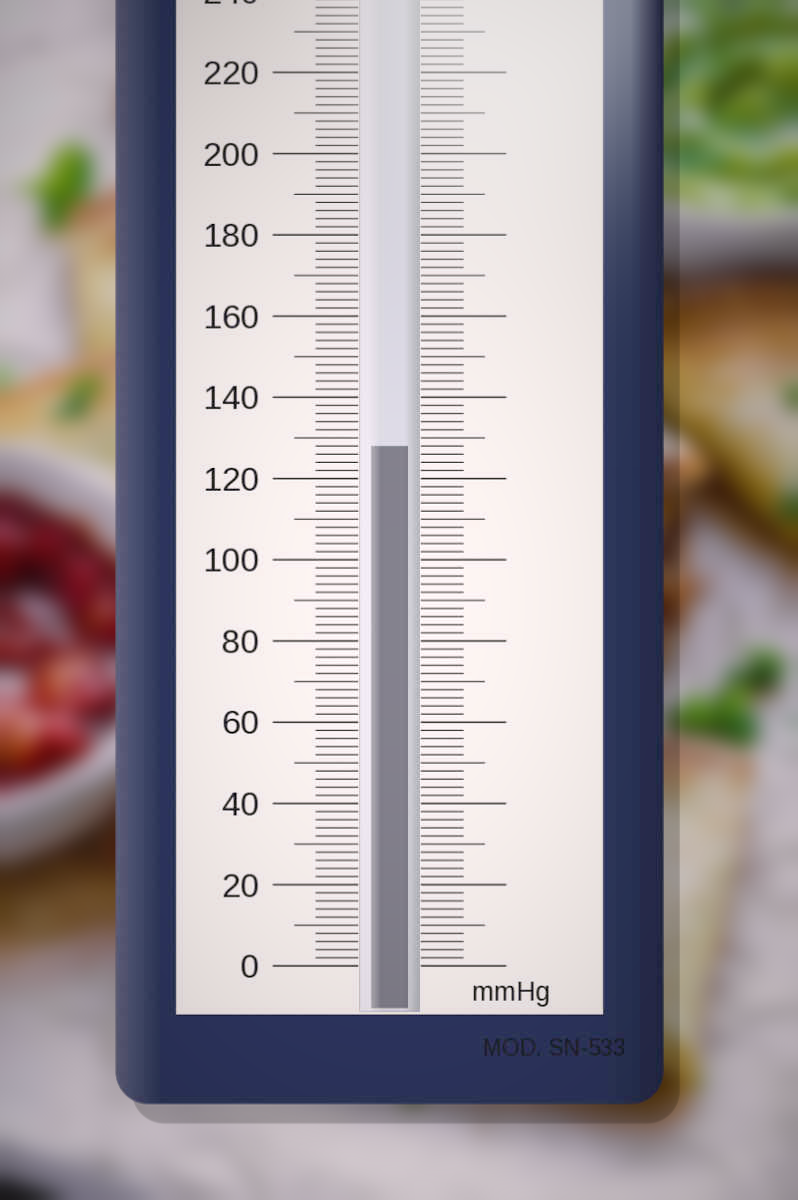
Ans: **128** mmHg
